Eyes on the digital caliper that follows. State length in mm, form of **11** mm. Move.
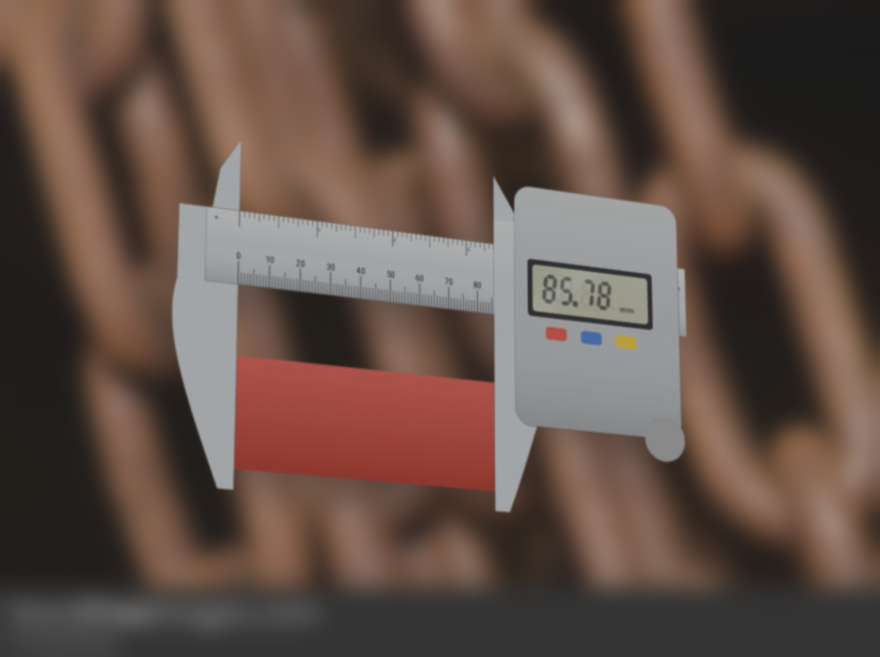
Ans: **85.78** mm
